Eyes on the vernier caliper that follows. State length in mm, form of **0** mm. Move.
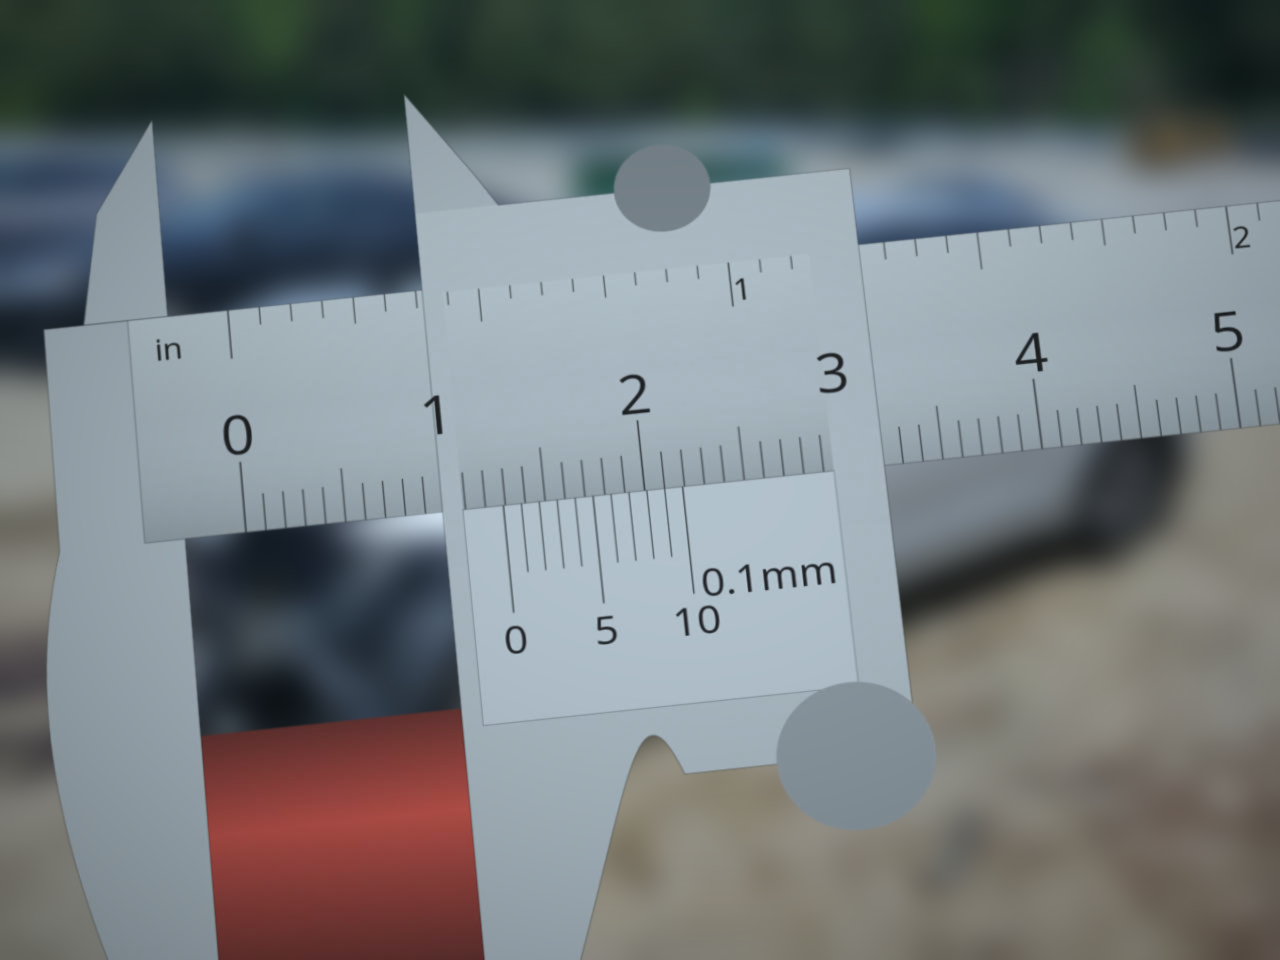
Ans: **12.9** mm
